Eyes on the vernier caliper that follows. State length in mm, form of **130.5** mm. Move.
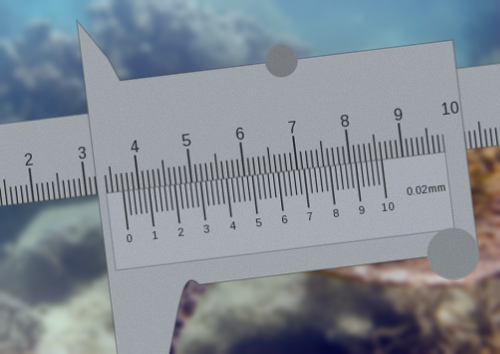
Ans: **37.0** mm
